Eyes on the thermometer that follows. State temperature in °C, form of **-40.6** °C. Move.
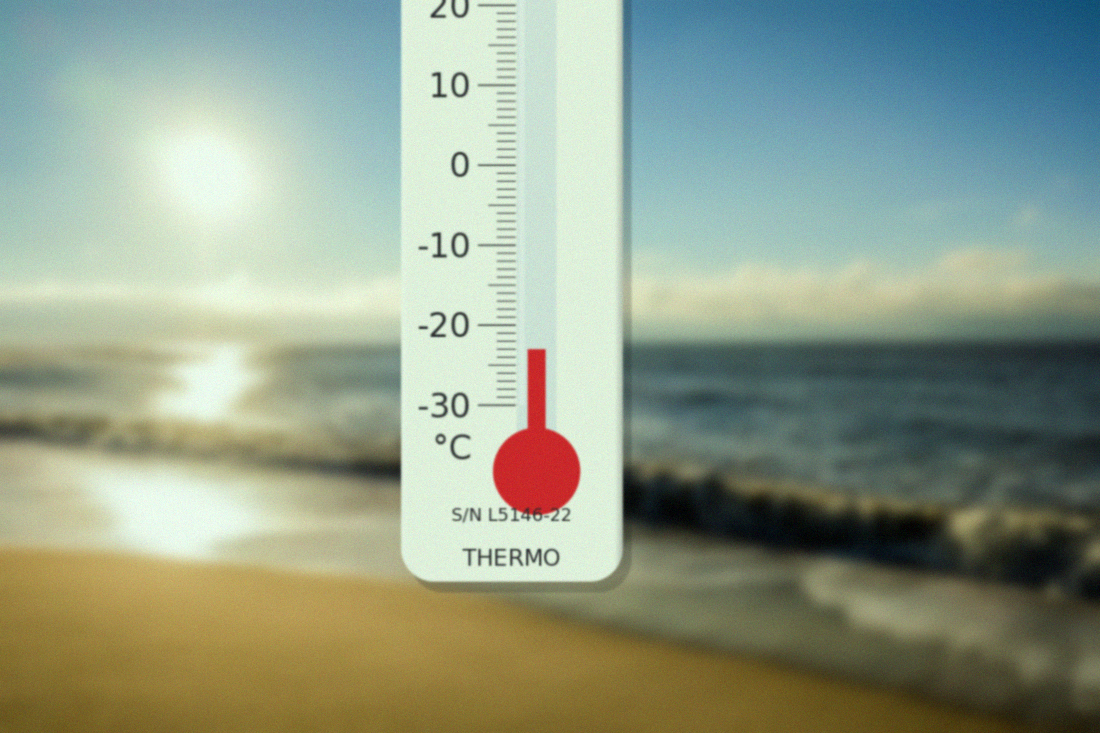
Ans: **-23** °C
